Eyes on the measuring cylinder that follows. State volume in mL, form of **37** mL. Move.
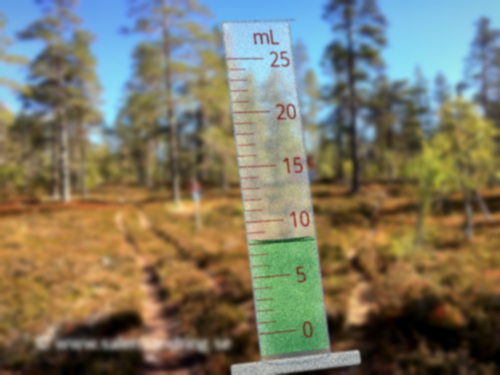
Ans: **8** mL
